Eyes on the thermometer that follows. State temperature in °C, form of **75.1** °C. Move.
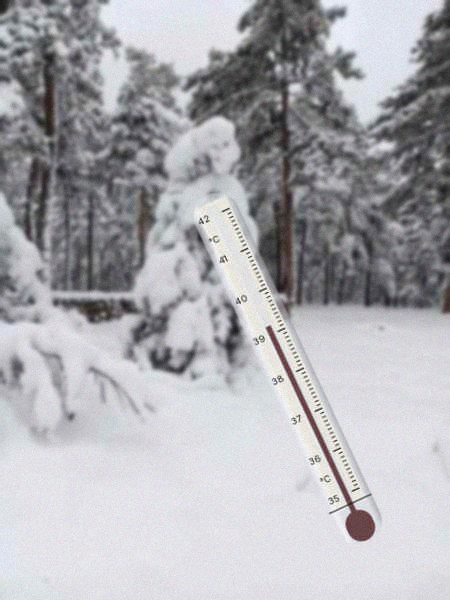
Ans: **39.2** °C
